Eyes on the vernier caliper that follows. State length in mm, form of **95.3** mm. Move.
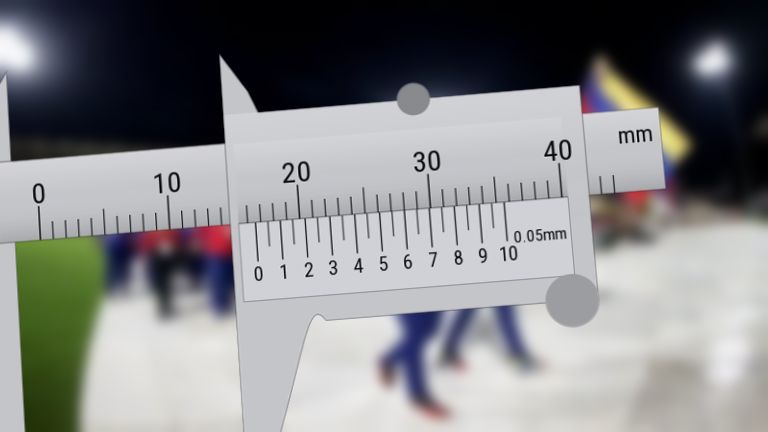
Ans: **16.6** mm
